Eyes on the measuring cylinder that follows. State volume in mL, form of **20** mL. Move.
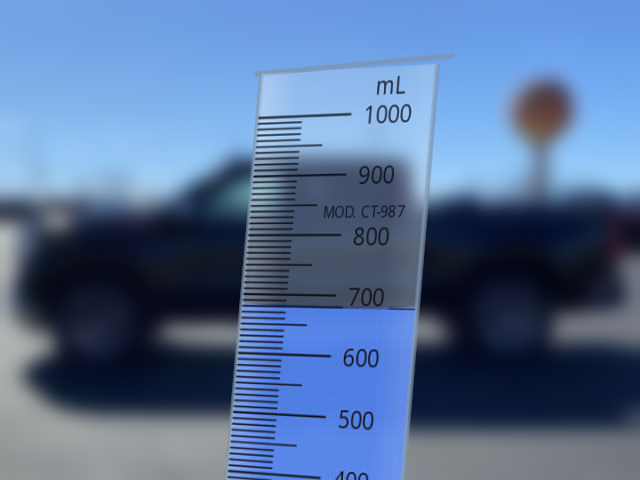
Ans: **680** mL
